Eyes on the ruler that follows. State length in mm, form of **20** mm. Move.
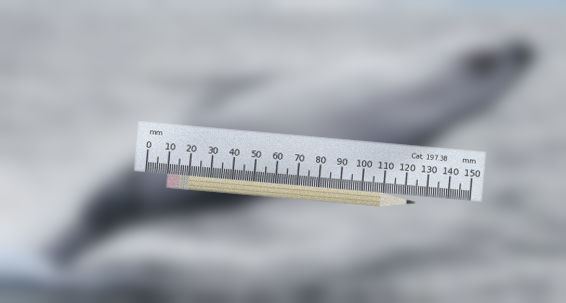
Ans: **115** mm
